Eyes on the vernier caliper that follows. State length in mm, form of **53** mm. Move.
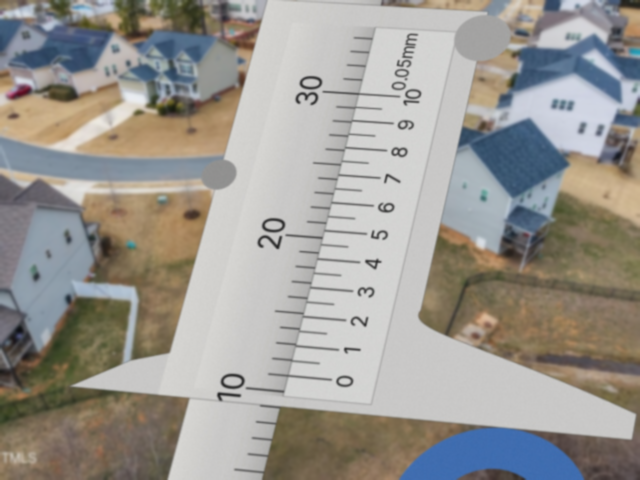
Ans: **11.0** mm
